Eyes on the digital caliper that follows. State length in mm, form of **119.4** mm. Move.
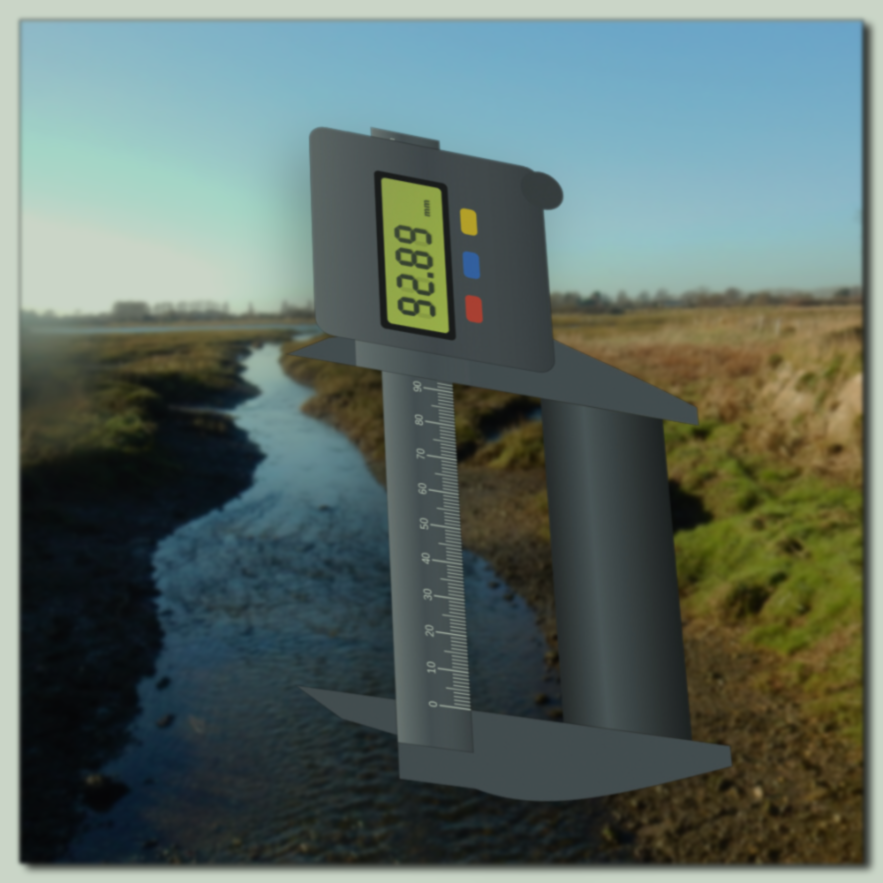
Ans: **92.89** mm
